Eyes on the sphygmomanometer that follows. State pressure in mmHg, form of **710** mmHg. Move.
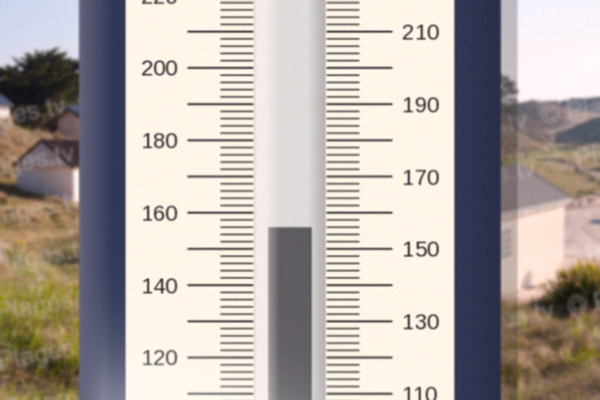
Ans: **156** mmHg
